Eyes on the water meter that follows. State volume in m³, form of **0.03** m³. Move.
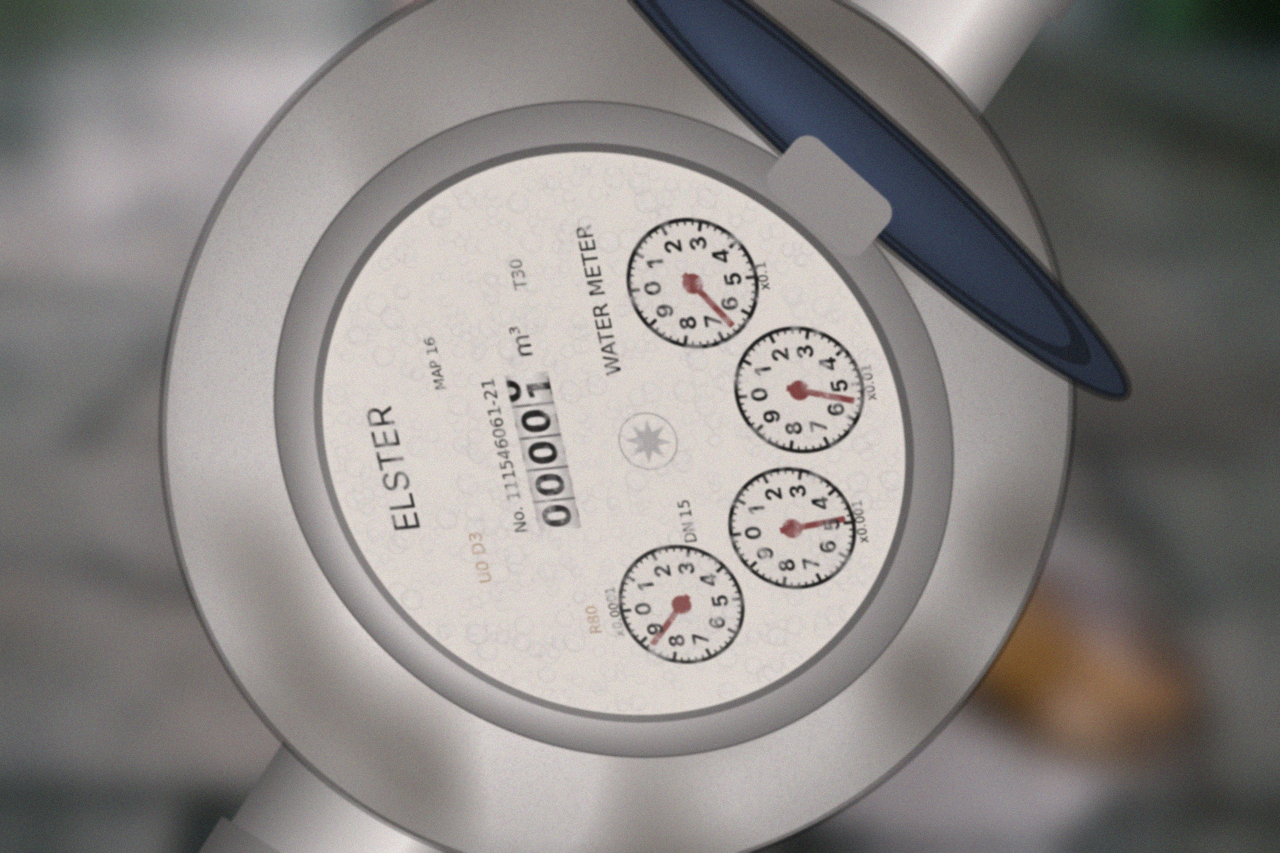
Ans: **0.6548** m³
